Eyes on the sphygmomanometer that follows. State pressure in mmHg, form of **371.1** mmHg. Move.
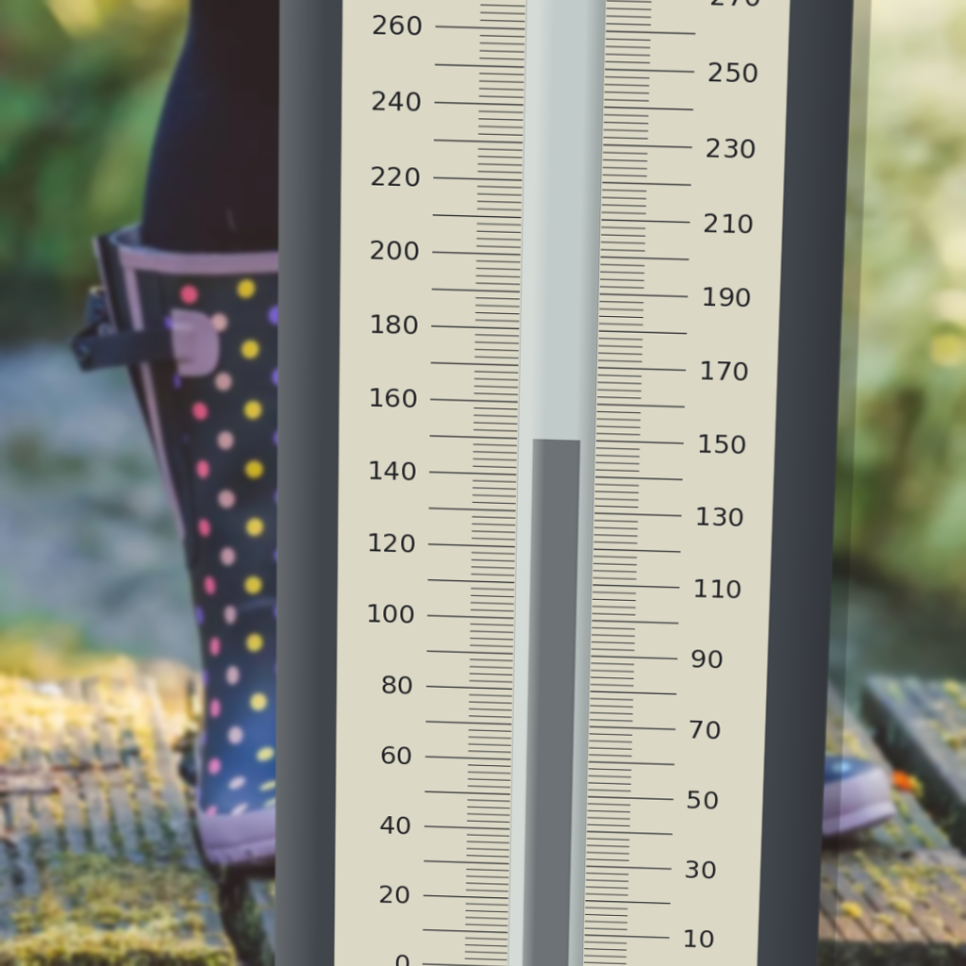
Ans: **150** mmHg
